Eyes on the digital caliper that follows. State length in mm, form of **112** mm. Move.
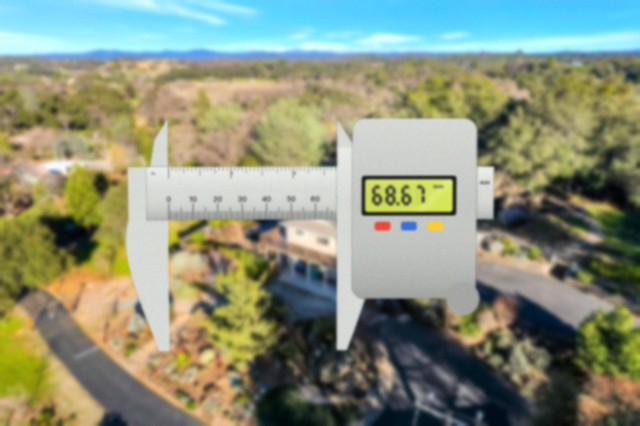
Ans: **68.67** mm
